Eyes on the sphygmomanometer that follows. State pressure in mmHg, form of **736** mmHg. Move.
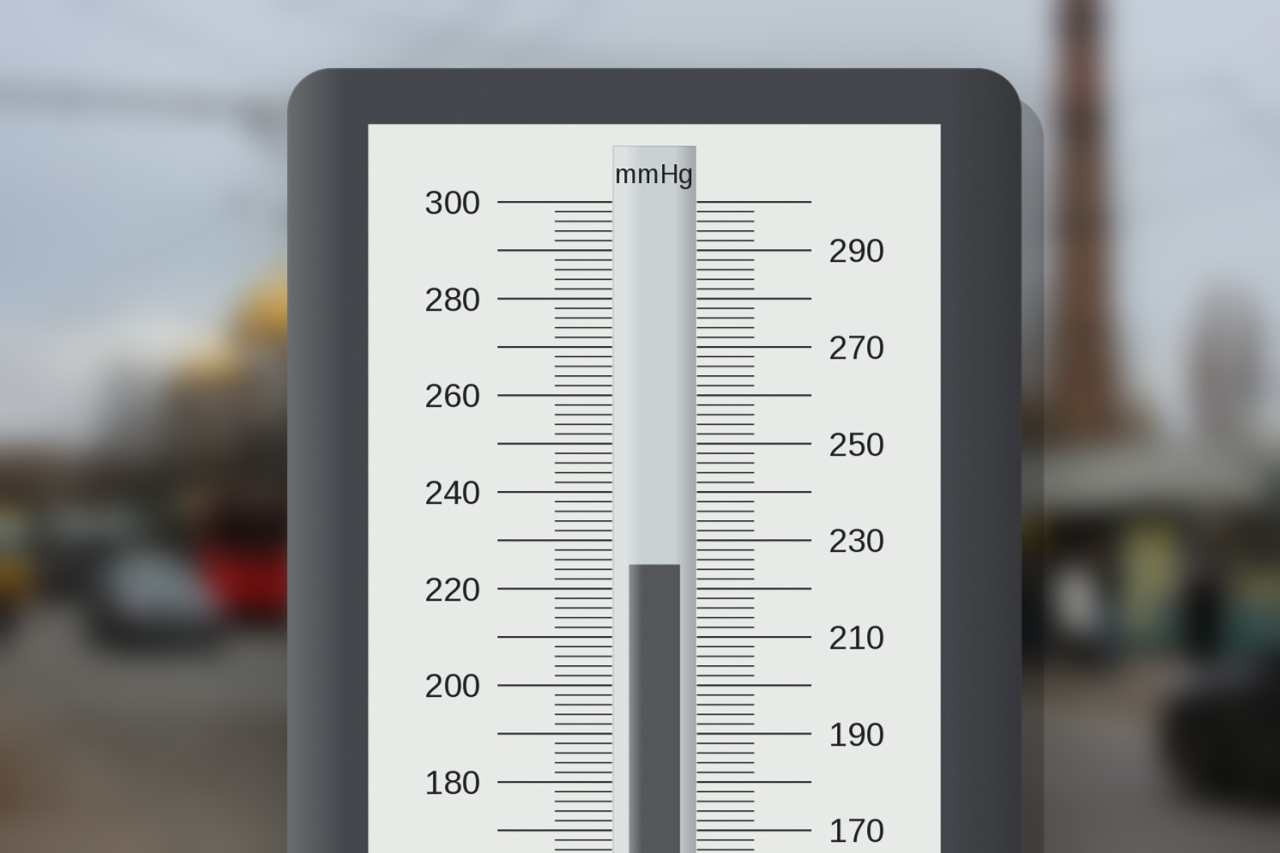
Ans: **225** mmHg
